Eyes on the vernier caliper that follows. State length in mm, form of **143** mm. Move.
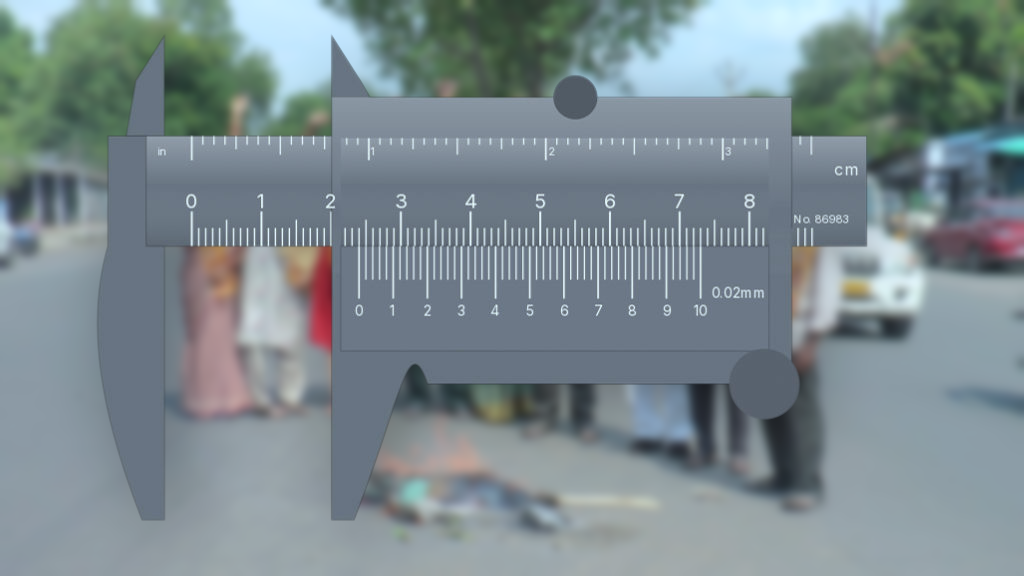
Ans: **24.0** mm
